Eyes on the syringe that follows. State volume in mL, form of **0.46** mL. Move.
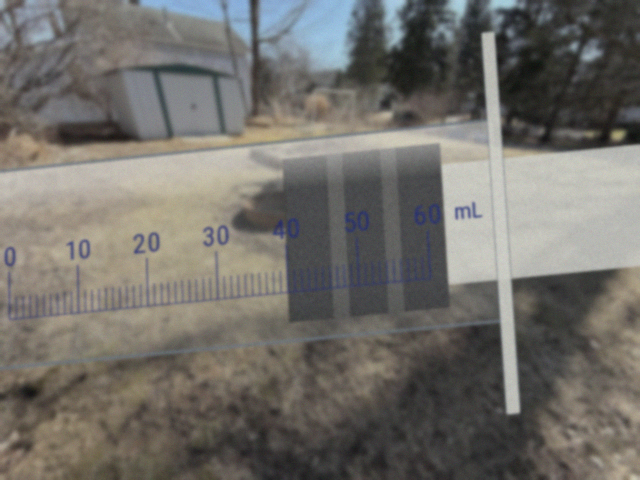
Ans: **40** mL
